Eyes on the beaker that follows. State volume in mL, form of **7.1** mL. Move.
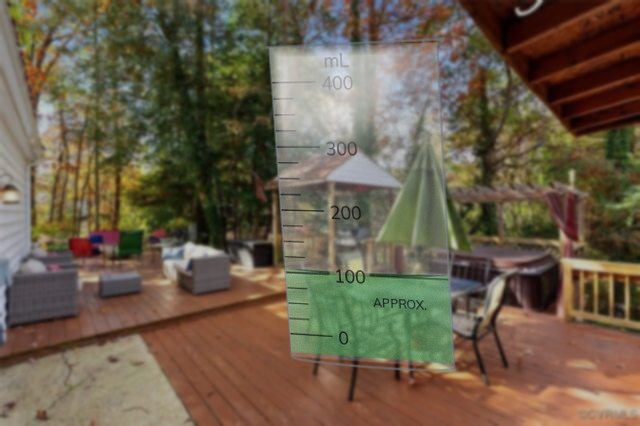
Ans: **100** mL
